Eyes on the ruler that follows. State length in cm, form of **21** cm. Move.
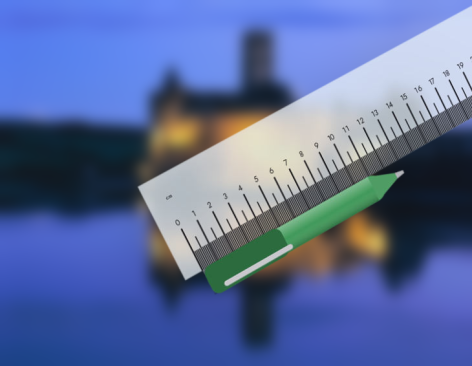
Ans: **13** cm
